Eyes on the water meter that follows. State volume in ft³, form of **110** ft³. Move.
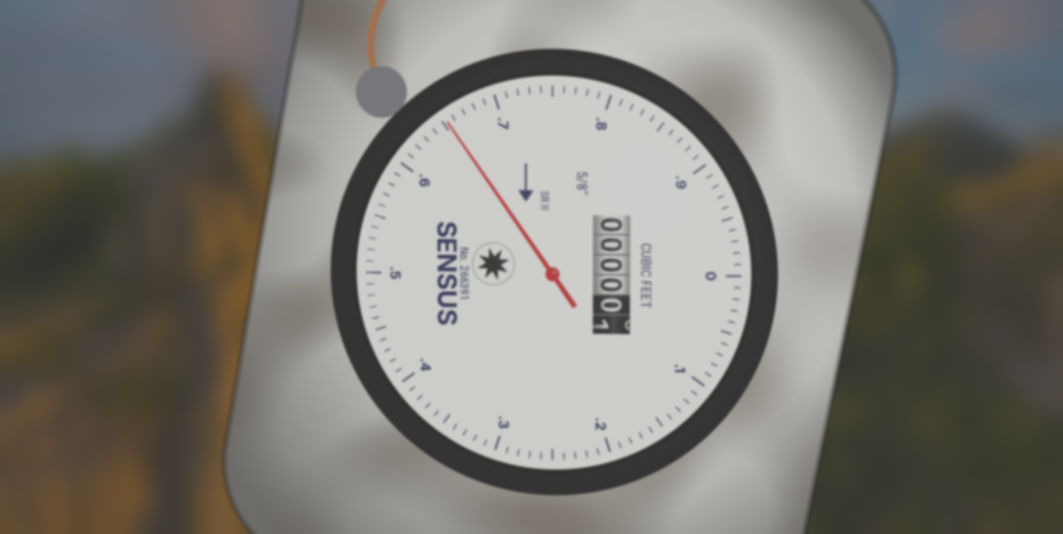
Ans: **0.65** ft³
